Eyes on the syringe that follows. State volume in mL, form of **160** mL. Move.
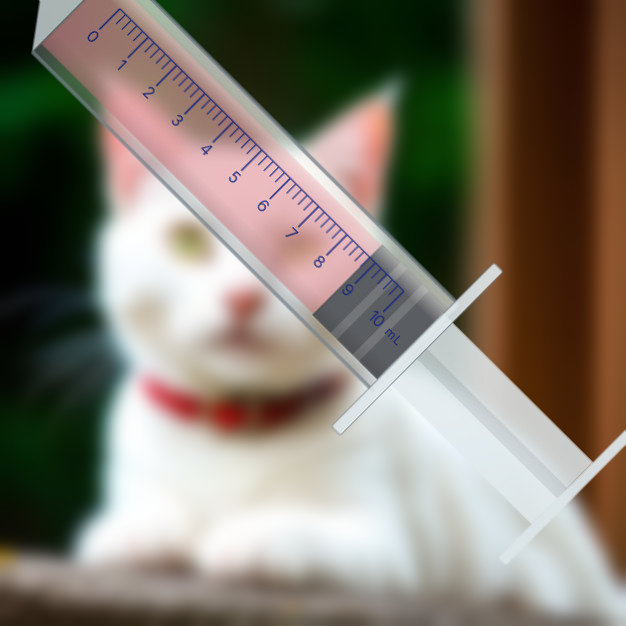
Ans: **8.8** mL
